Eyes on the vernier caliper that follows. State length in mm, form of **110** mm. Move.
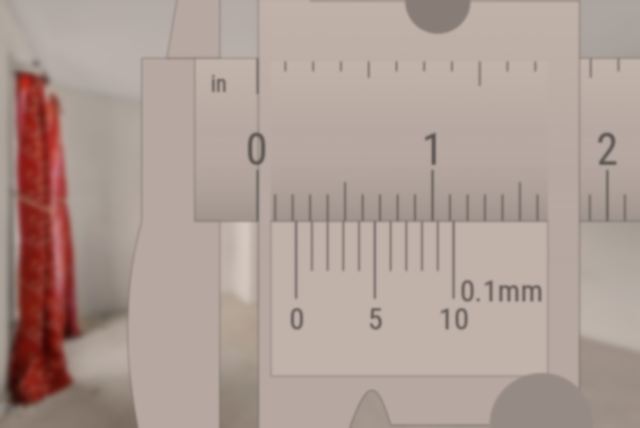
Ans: **2.2** mm
